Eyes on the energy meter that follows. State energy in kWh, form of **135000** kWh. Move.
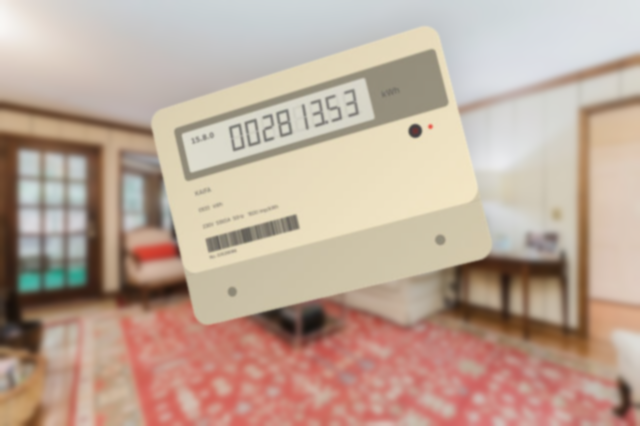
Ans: **2813.53** kWh
